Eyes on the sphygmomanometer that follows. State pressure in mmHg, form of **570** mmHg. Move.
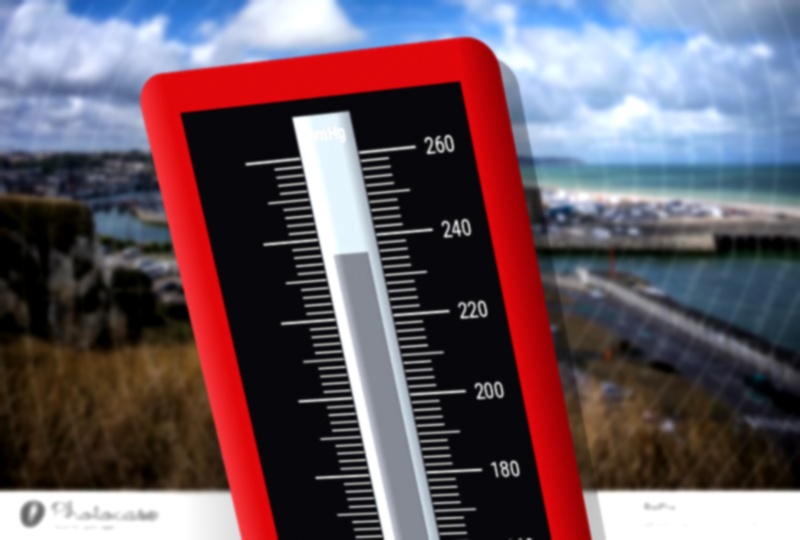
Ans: **236** mmHg
